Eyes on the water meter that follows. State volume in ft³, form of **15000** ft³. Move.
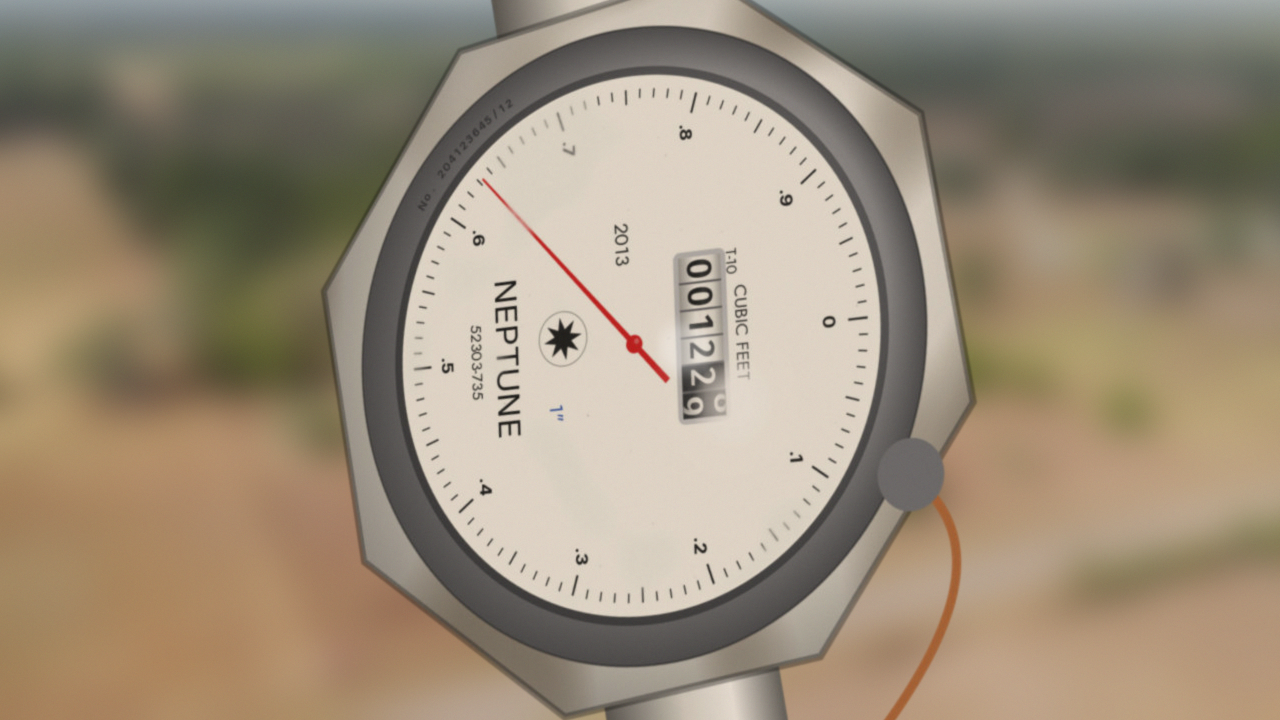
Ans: **1228.63** ft³
